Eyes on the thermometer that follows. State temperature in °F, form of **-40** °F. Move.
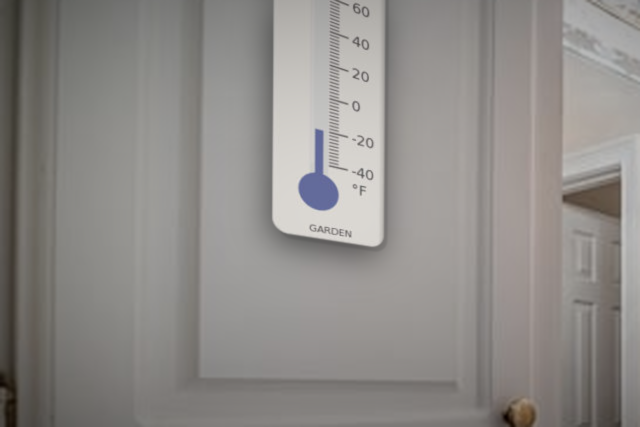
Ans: **-20** °F
